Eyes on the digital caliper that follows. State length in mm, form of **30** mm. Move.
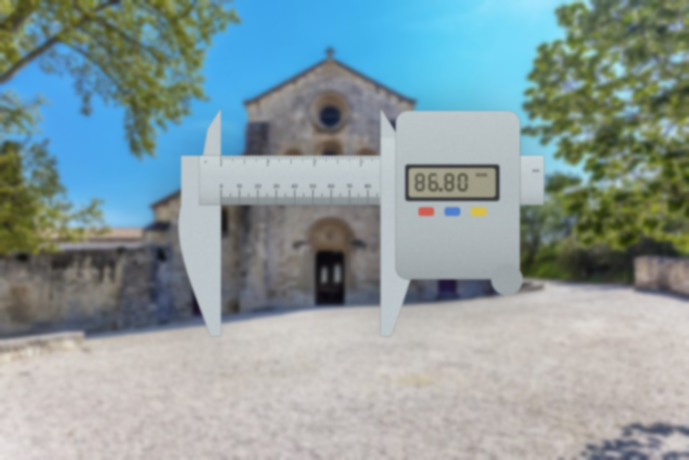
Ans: **86.80** mm
